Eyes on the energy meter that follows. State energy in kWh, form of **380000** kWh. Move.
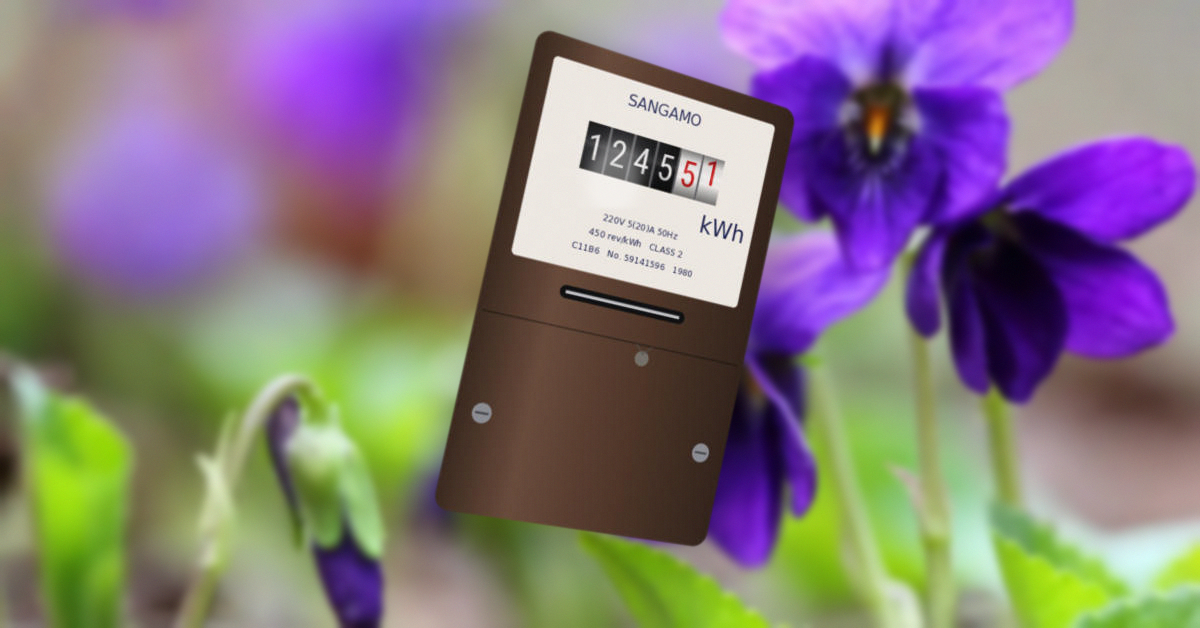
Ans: **1245.51** kWh
